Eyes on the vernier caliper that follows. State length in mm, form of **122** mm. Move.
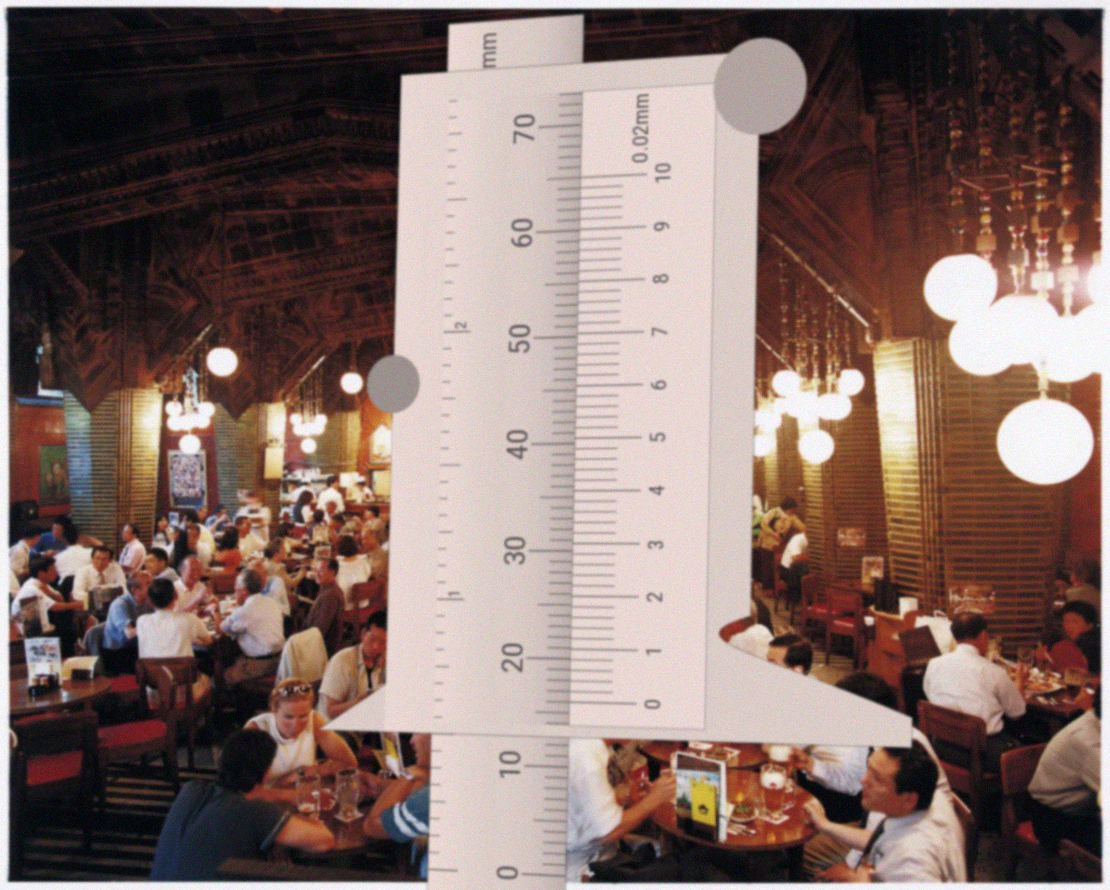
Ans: **16.0** mm
